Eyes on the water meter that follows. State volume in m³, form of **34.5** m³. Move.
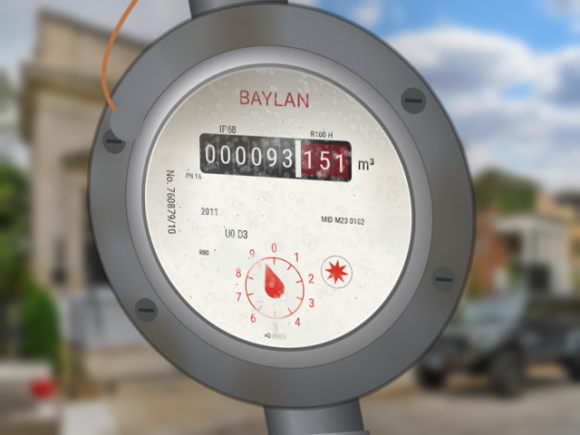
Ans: **93.1509** m³
